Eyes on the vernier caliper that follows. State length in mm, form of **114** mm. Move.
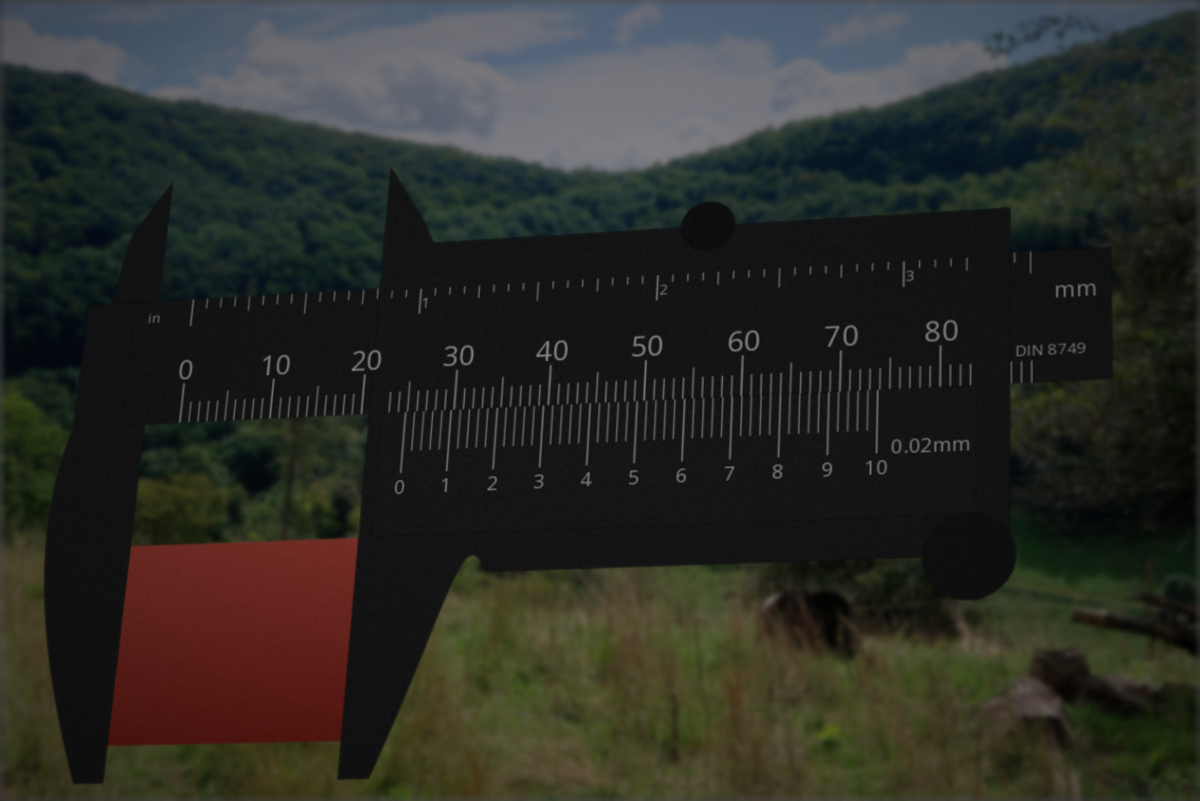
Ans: **24.8** mm
